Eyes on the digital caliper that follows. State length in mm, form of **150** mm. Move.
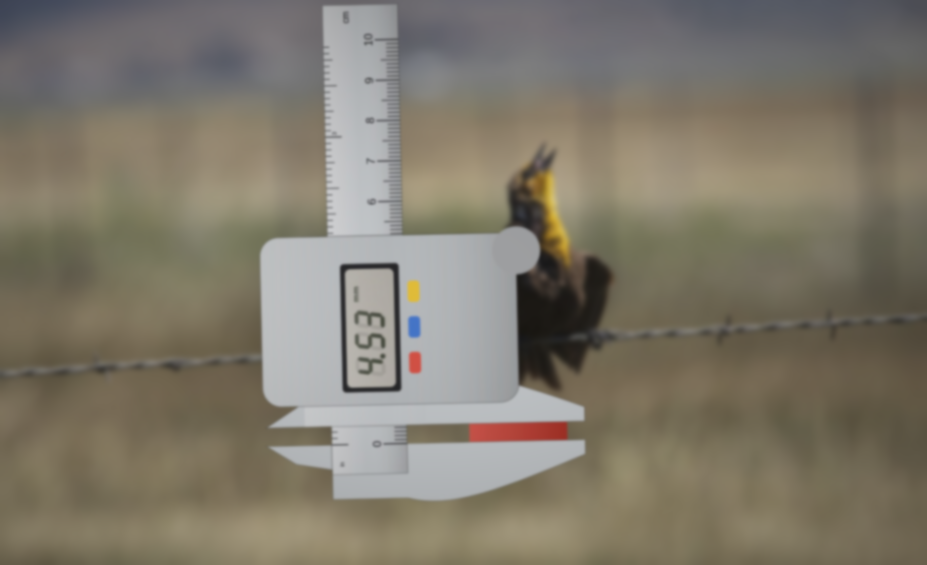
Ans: **4.53** mm
